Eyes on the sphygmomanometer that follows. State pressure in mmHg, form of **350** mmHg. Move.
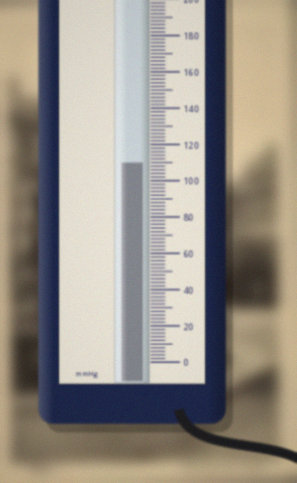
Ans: **110** mmHg
